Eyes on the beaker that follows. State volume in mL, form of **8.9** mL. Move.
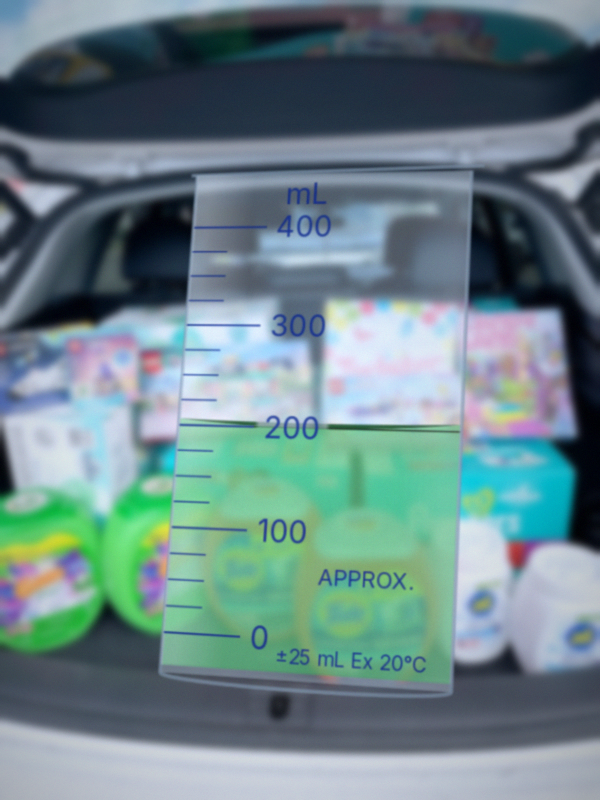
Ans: **200** mL
